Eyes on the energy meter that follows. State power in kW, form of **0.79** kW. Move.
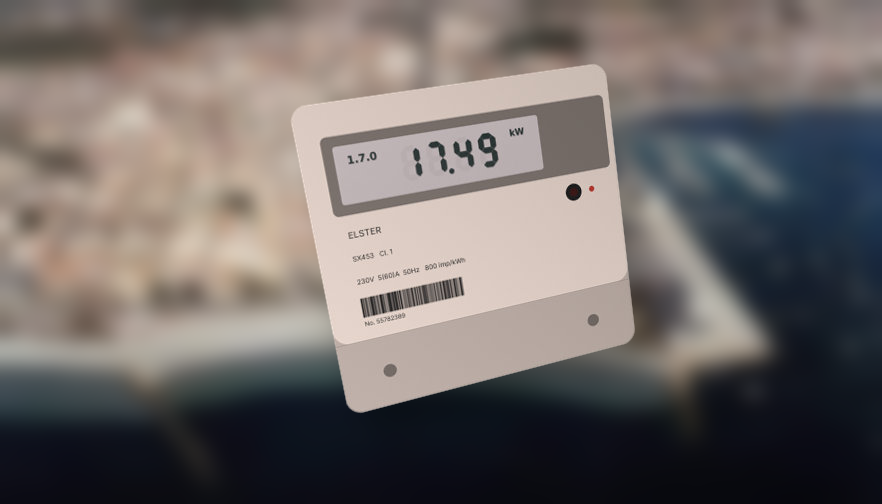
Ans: **17.49** kW
